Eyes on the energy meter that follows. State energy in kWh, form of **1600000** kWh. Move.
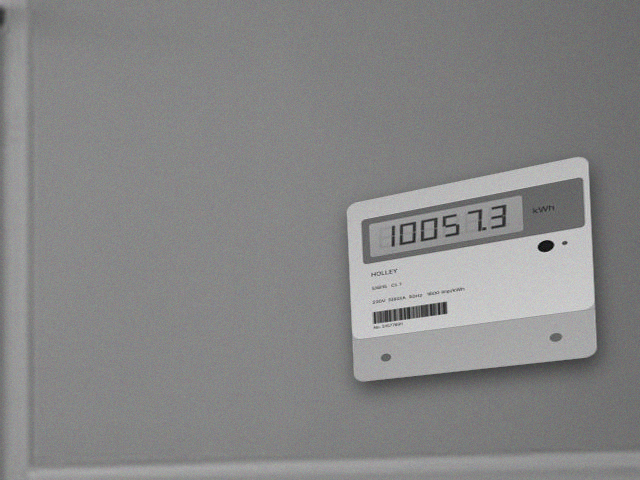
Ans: **10057.3** kWh
